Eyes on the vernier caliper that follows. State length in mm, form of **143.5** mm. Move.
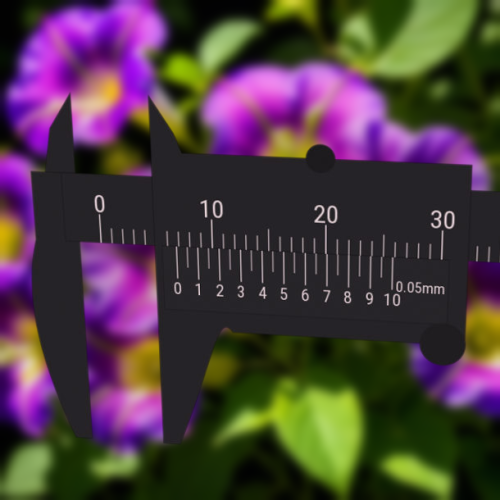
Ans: **6.8** mm
